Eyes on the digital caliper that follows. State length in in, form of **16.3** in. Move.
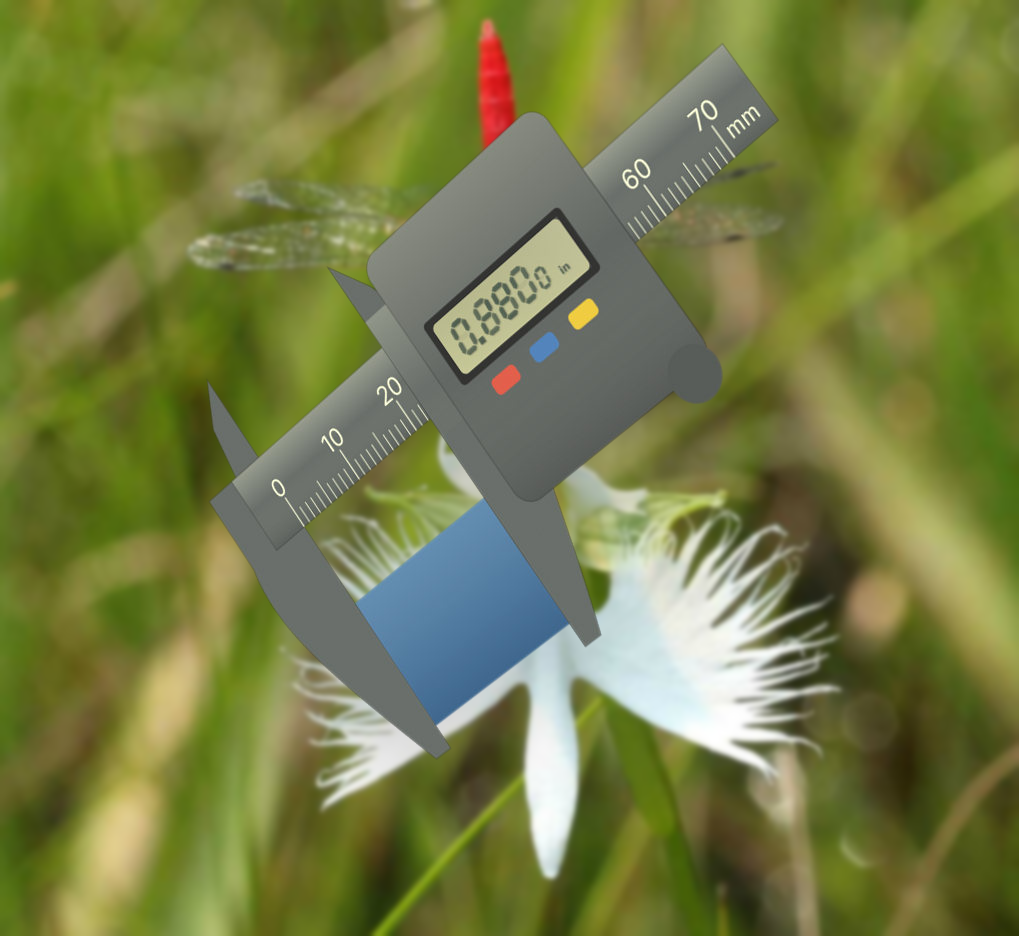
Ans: **0.8800** in
